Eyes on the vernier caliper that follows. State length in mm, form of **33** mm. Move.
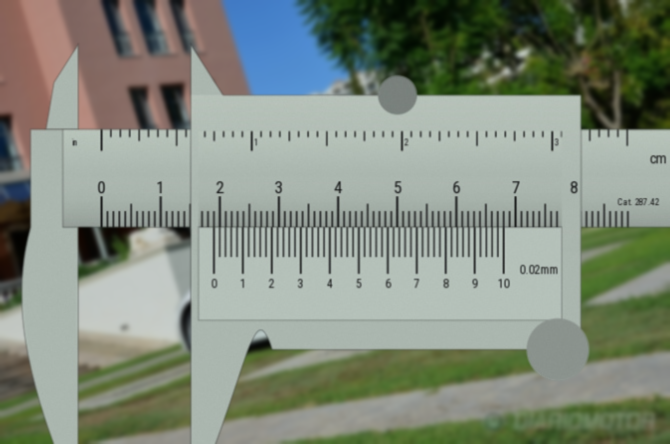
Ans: **19.0** mm
